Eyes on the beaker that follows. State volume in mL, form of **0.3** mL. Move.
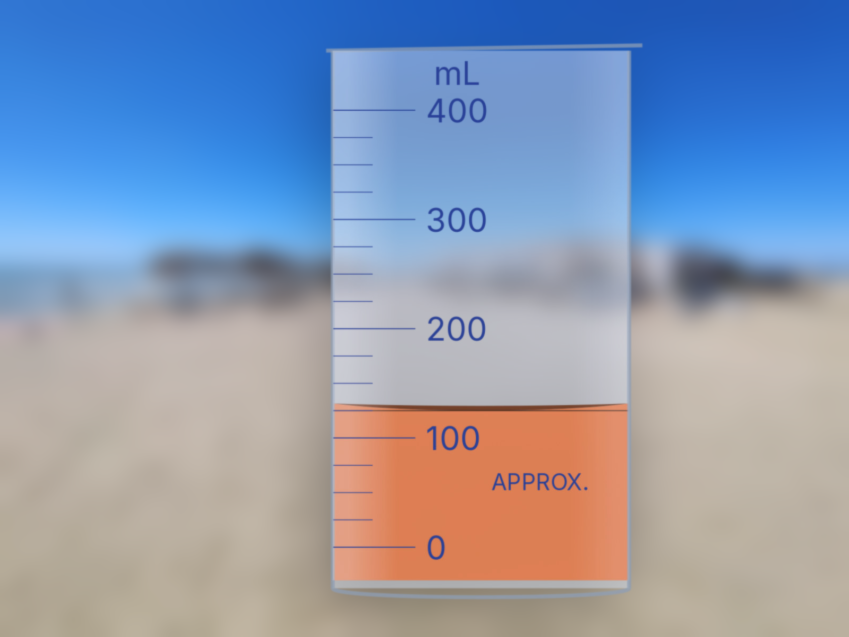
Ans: **125** mL
